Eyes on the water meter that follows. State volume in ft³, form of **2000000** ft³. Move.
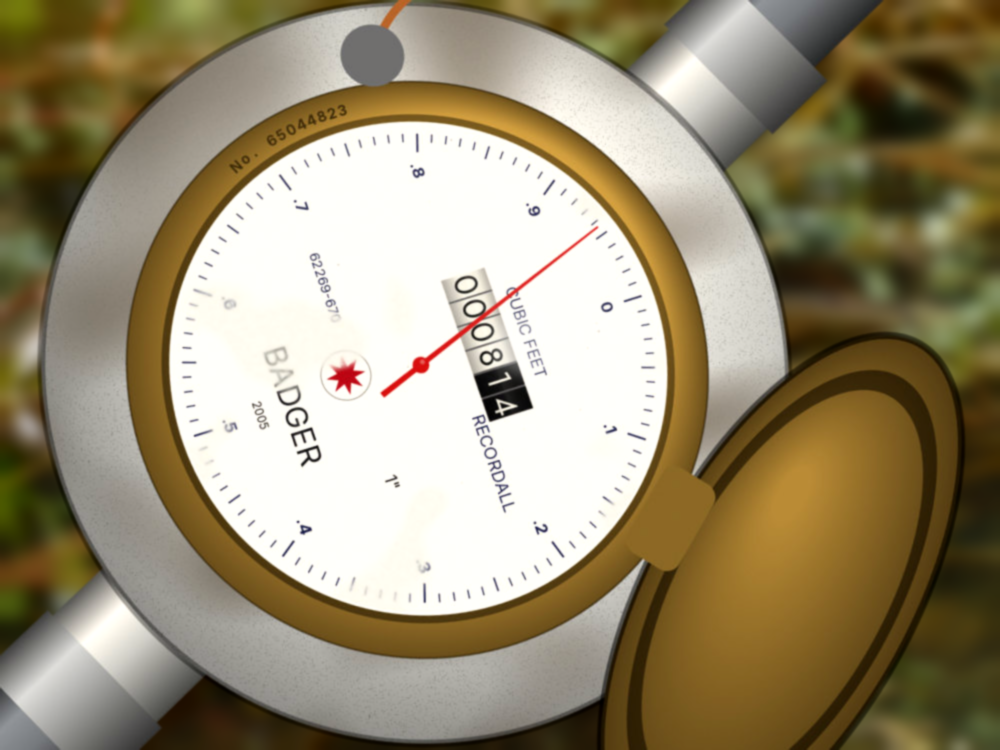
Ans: **813.94** ft³
